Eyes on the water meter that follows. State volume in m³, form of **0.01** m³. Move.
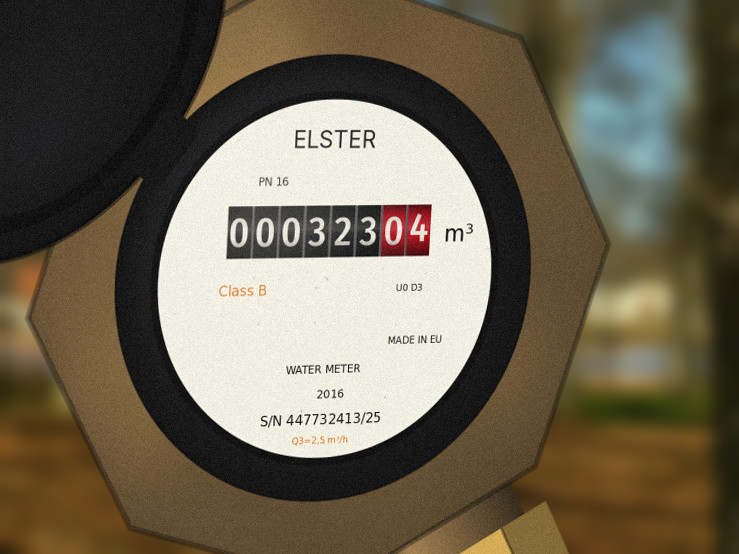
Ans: **323.04** m³
